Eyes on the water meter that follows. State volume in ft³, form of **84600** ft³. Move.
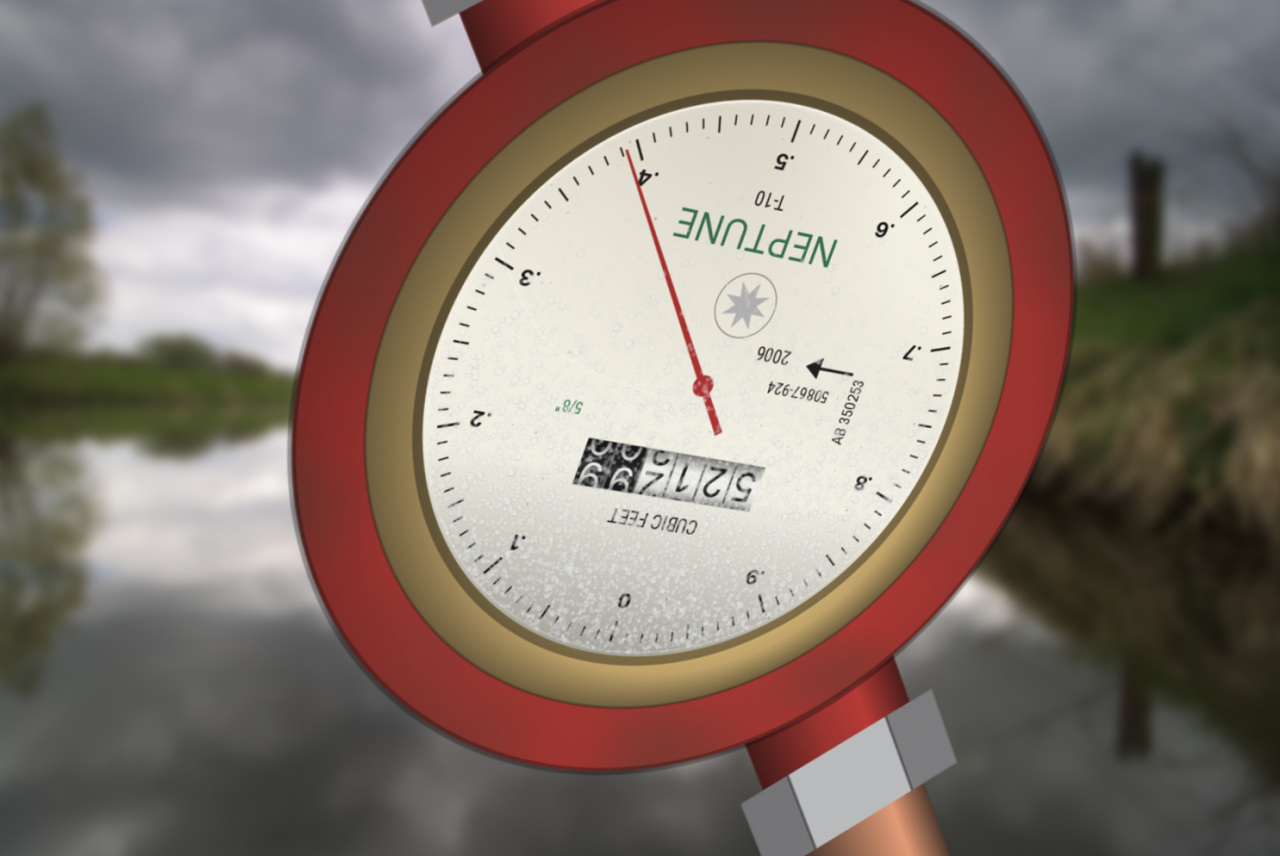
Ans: **521299.39** ft³
